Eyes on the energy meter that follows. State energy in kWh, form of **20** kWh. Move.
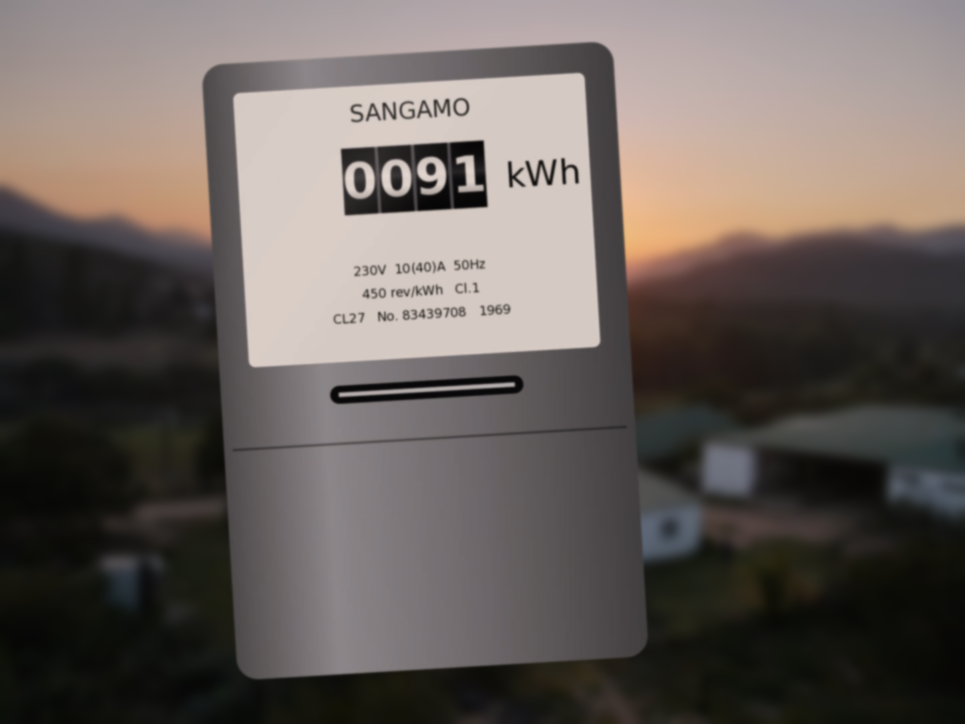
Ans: **91** kWh
